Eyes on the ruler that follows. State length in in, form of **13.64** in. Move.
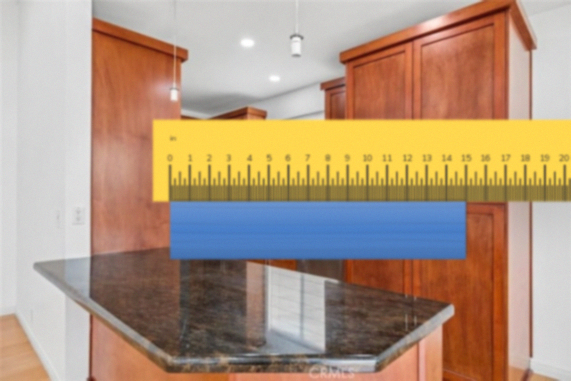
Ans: **15** in
